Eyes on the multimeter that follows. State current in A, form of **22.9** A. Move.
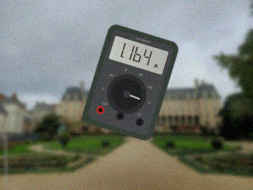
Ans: **1.164** A
